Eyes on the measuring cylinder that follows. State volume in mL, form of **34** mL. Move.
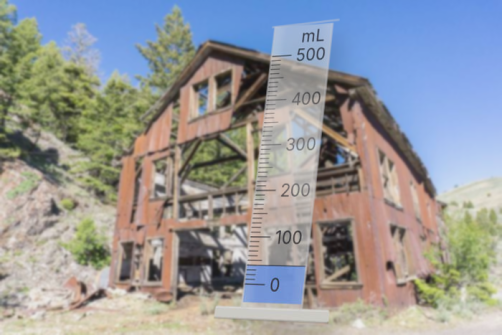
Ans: **40** mL
